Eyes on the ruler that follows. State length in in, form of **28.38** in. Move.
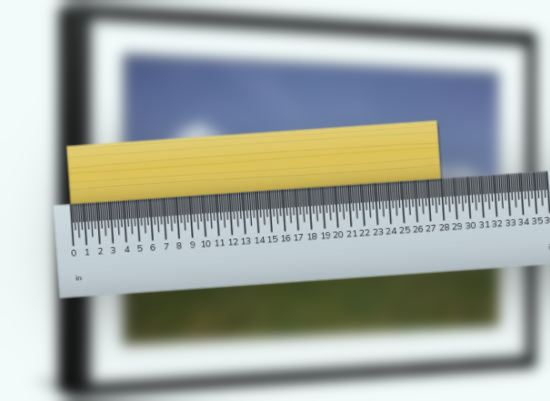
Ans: **28** in
